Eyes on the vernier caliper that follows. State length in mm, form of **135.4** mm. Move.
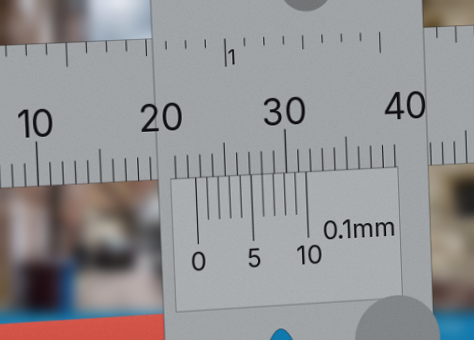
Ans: **22.6** mm
